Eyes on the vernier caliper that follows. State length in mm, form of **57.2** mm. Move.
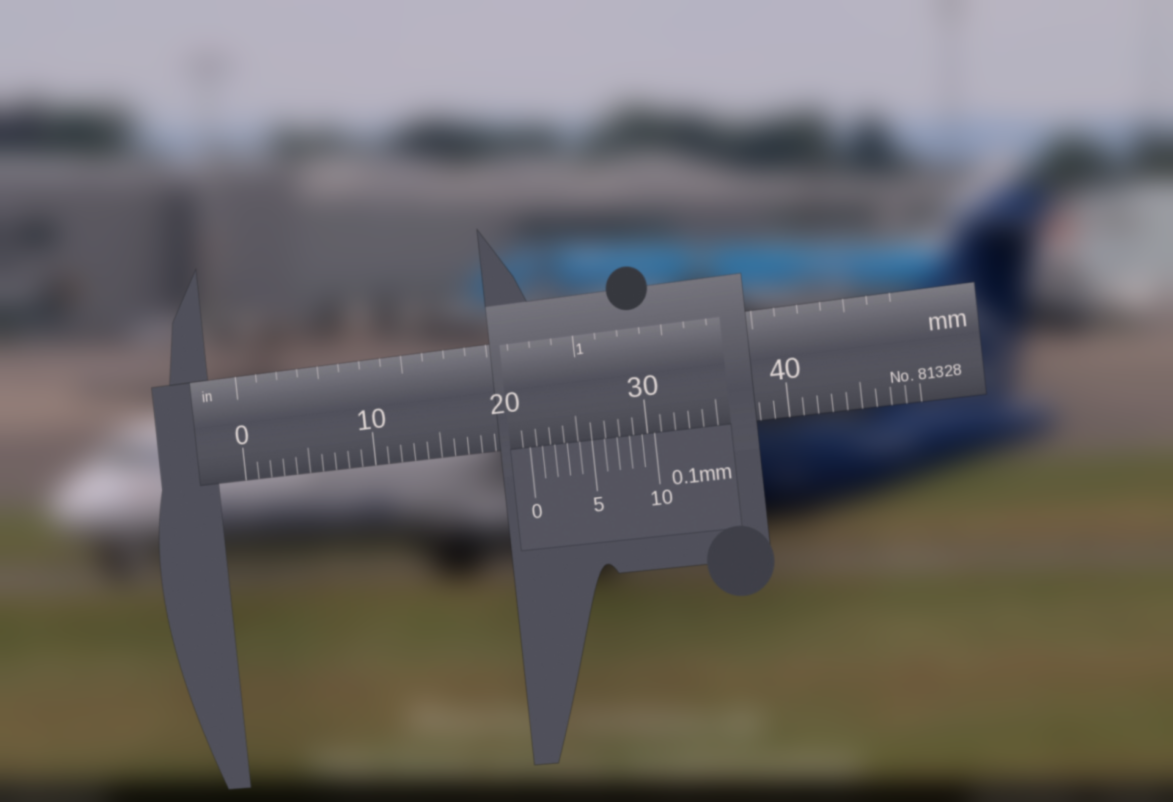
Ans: **21.5** mm
